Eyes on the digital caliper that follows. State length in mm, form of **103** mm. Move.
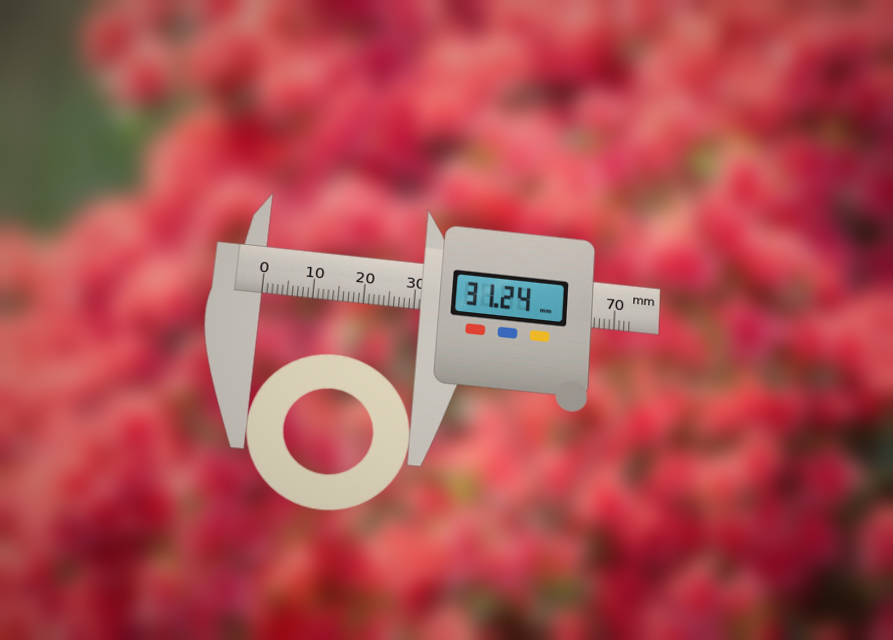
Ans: **31.24** mm
